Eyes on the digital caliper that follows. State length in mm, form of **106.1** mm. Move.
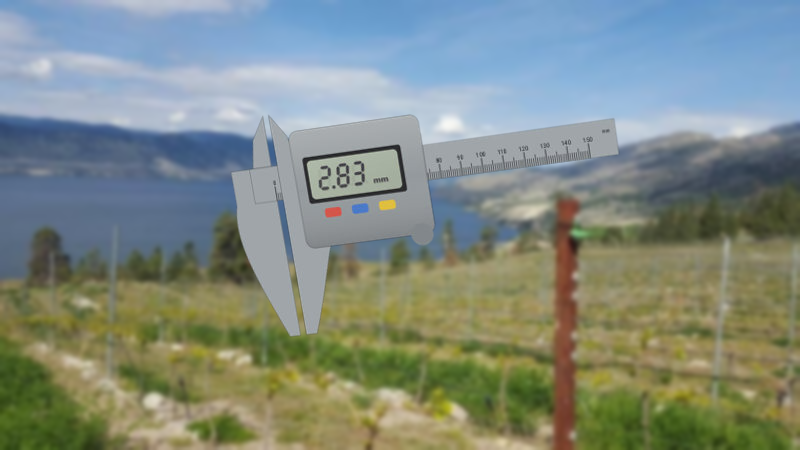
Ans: **2.83** mm
